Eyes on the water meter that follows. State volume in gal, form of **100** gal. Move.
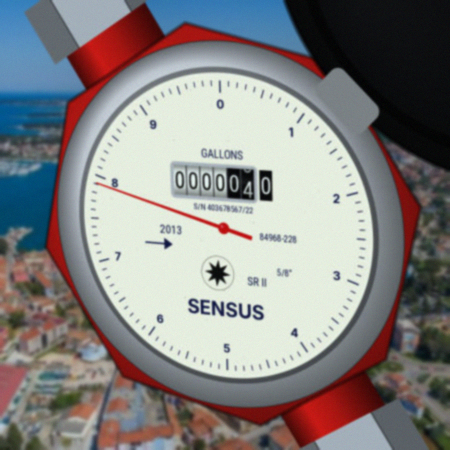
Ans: **37.9** gal
